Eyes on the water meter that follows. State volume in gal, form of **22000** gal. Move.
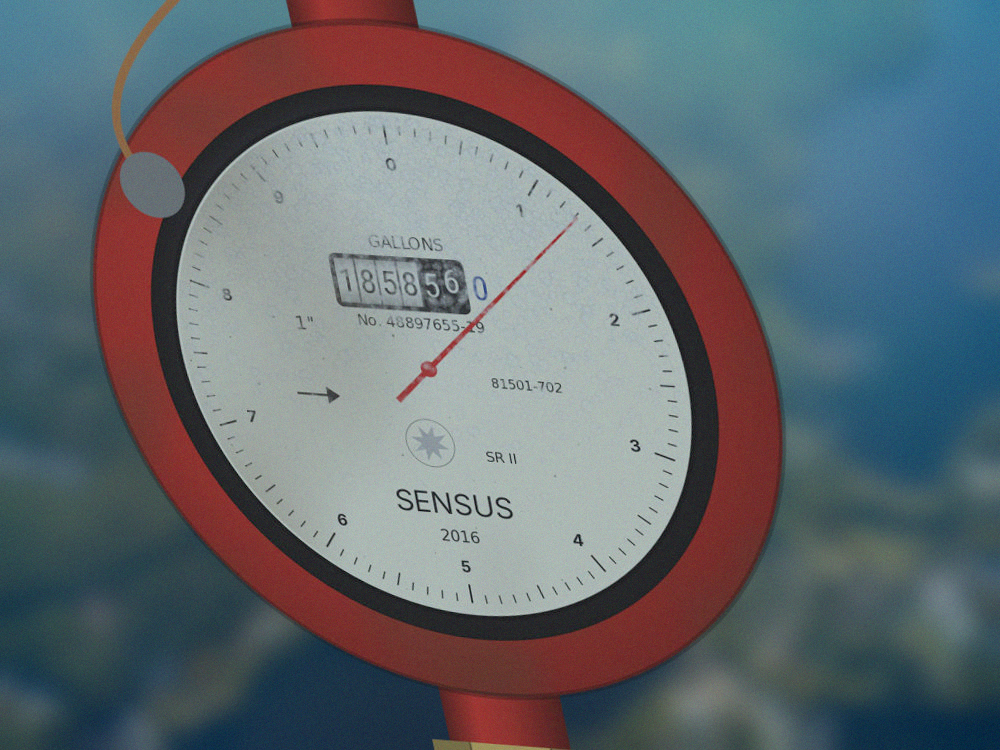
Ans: **1858561.3** gal
